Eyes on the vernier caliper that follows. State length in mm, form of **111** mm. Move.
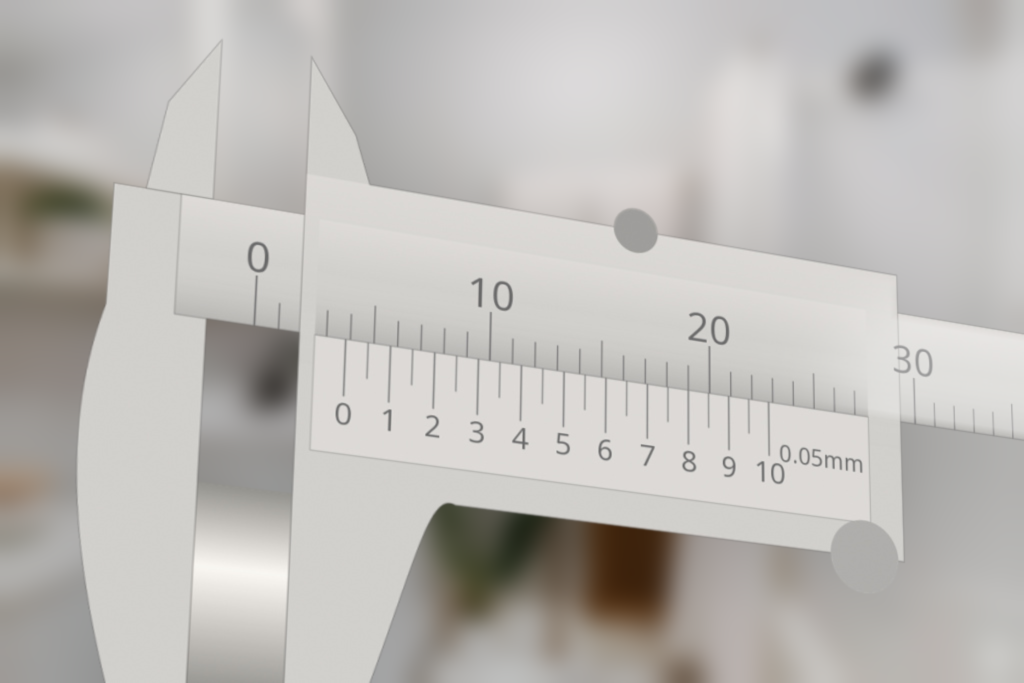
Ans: **3.8** mm
